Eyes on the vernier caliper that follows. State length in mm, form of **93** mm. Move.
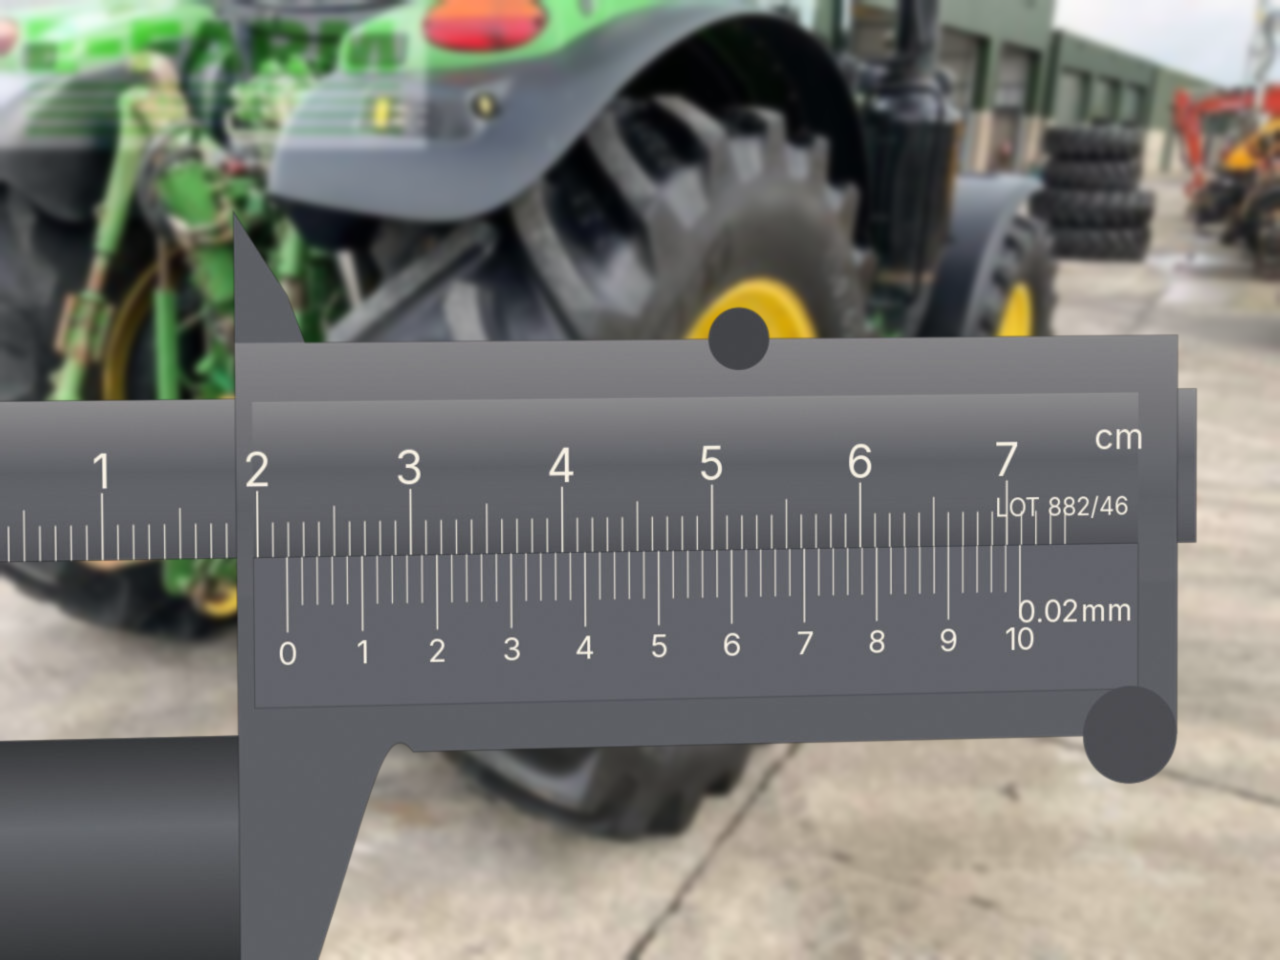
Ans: **21.9** mm
